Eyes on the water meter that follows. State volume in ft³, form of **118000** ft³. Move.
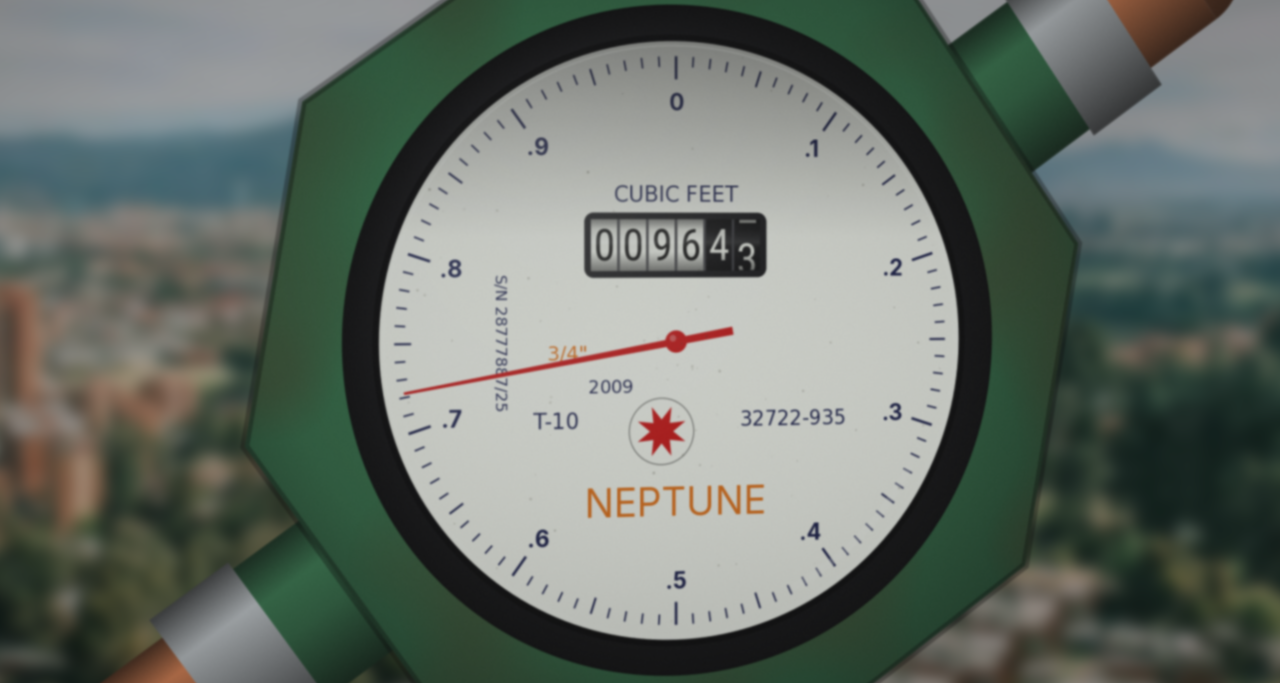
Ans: **9642.72** ft³
